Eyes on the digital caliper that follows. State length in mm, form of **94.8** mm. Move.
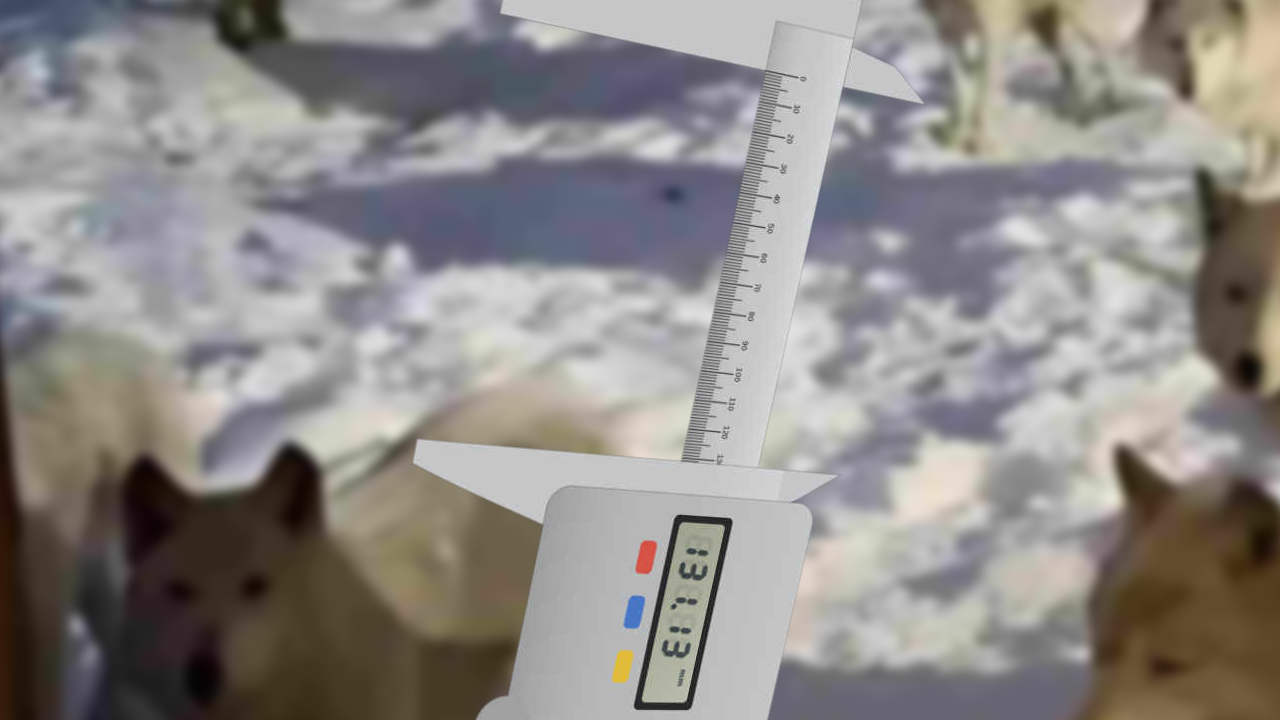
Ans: **131.13** mm
